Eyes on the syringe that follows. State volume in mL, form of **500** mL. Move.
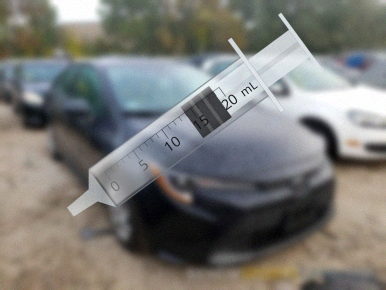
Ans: **14** mL
